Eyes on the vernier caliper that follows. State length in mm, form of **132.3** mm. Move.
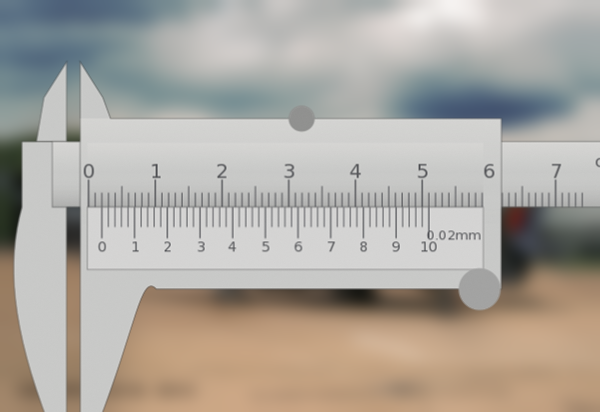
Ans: **2.0** mm
